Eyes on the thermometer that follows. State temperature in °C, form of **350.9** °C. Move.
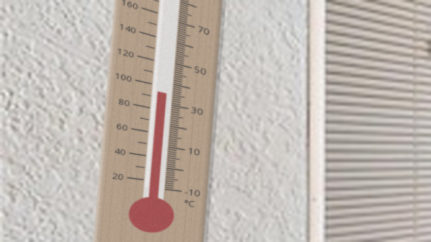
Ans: **35** °C
